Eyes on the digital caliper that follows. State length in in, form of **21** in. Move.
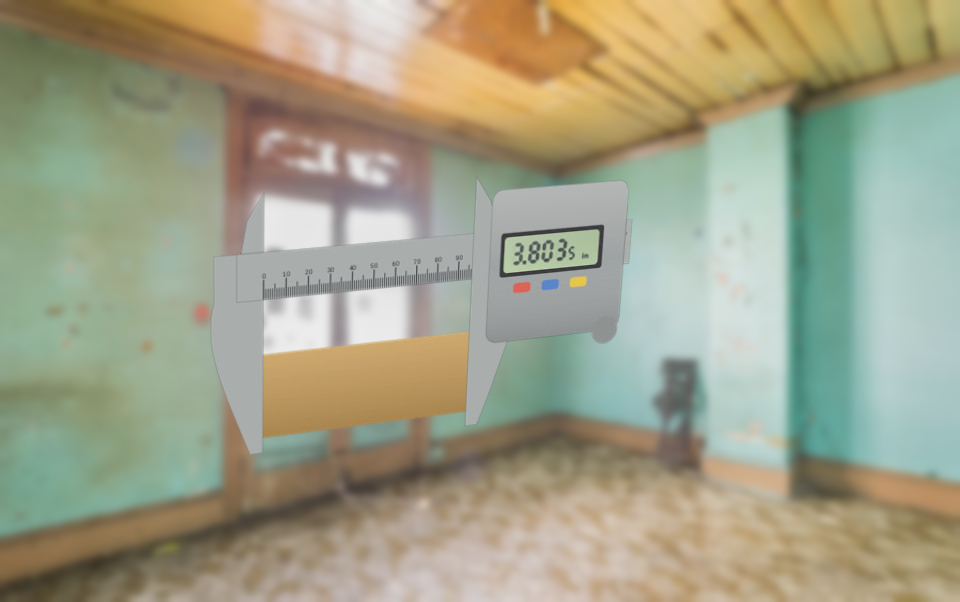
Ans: **3.8035** in
